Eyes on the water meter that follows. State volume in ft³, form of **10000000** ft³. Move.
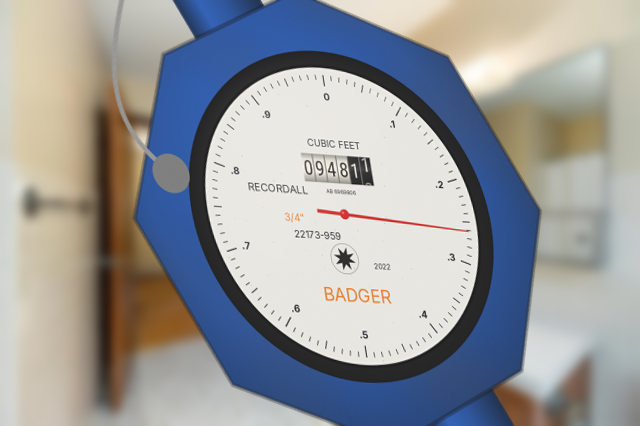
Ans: **94811.26** ft³
